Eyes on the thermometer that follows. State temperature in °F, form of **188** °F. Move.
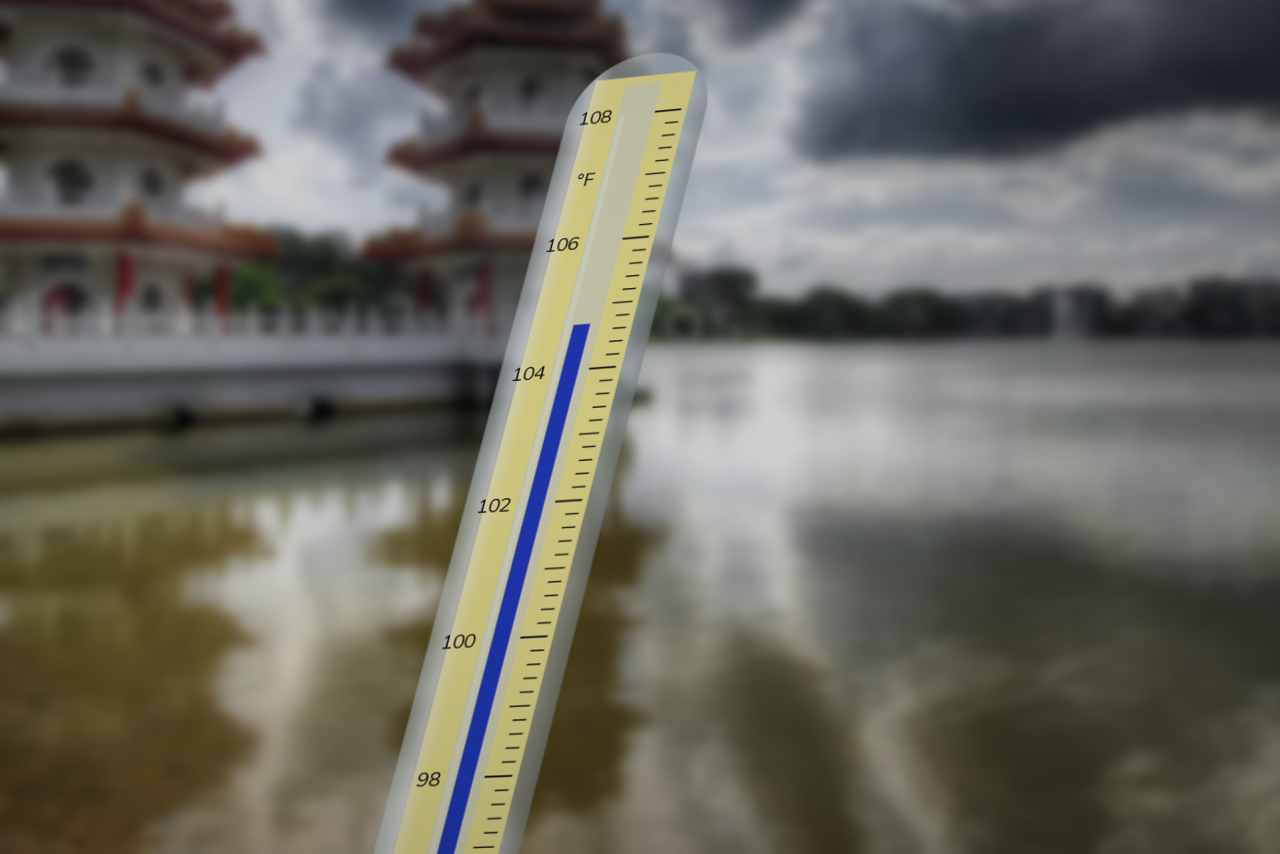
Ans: **104.7** °F
